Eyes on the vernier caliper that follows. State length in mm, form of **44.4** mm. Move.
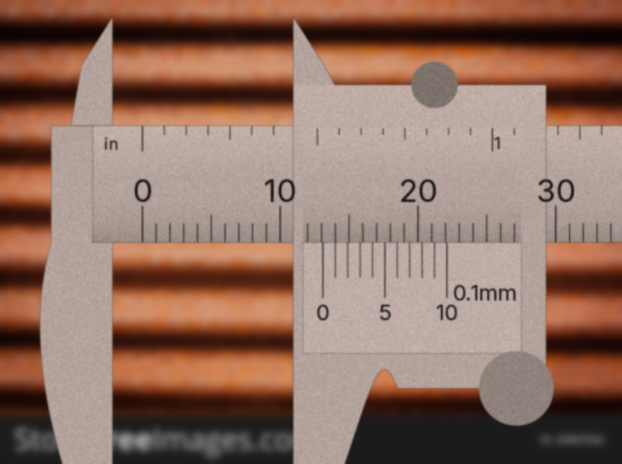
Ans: **13.1** mm
